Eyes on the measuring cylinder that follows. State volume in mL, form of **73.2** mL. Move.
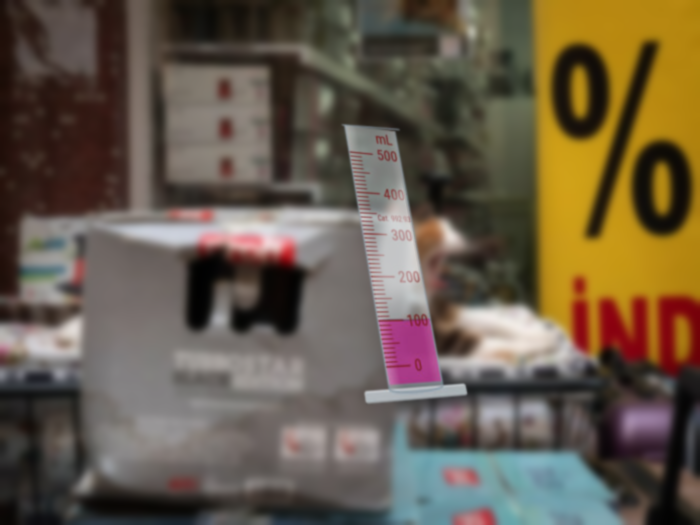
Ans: **100** mL
